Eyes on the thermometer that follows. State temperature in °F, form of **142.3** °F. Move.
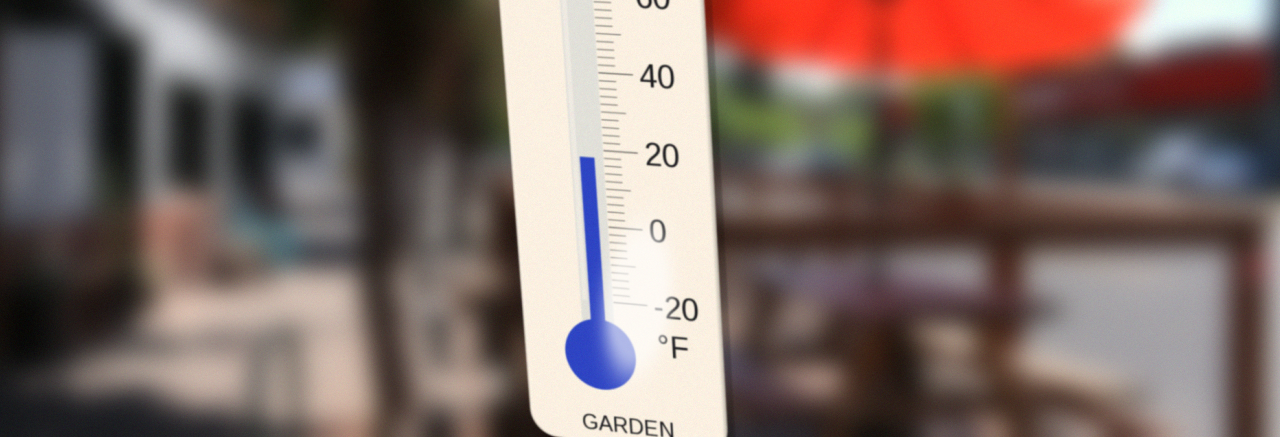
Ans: **18** °F
